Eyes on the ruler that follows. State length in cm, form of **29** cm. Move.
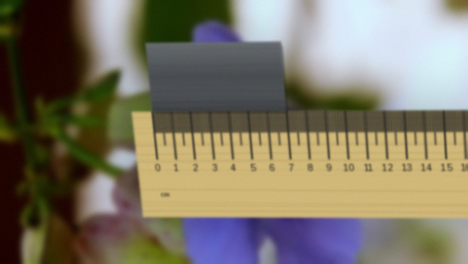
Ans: **7** cm
